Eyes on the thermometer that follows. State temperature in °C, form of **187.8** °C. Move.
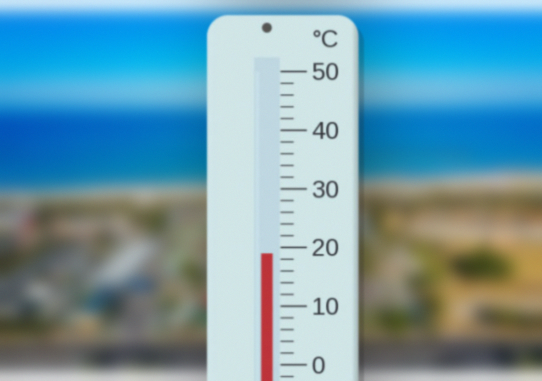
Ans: **19** °C
